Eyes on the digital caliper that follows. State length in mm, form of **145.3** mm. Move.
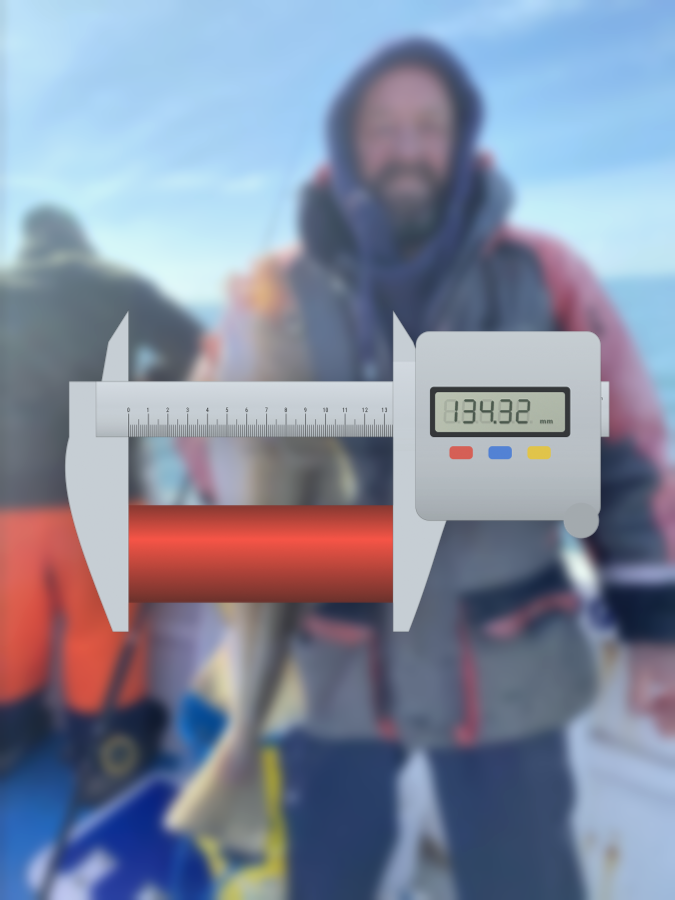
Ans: **134.32** mm
